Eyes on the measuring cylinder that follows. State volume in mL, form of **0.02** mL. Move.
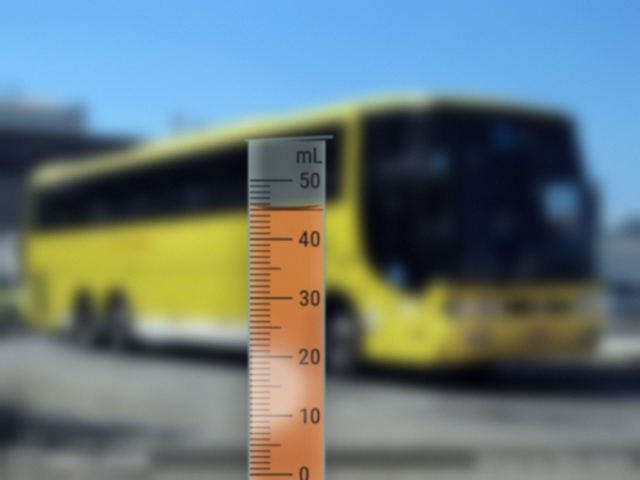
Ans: **45** mL
